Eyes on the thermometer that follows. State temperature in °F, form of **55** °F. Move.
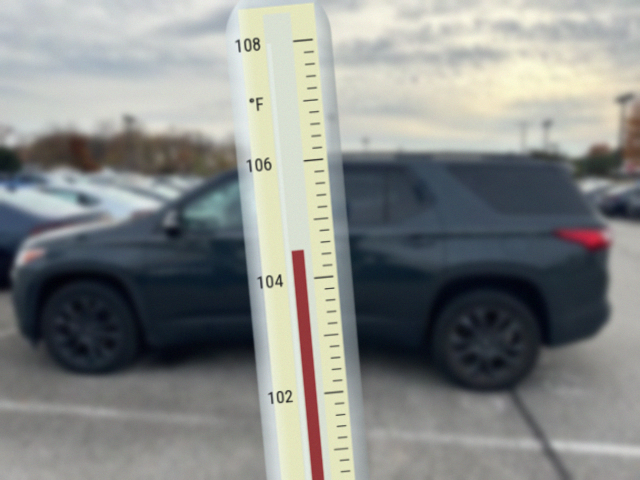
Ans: **104.5** °F
